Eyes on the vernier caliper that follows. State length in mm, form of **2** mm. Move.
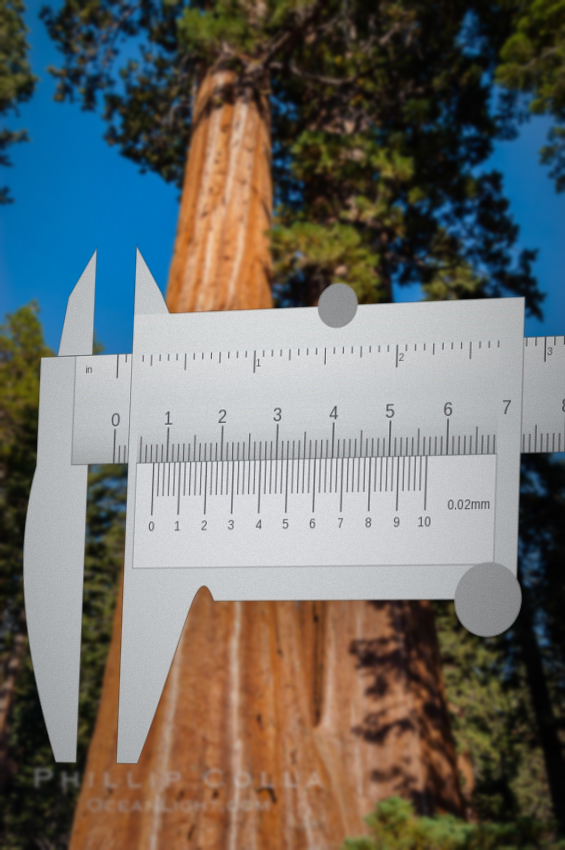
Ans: **7.5** mm
